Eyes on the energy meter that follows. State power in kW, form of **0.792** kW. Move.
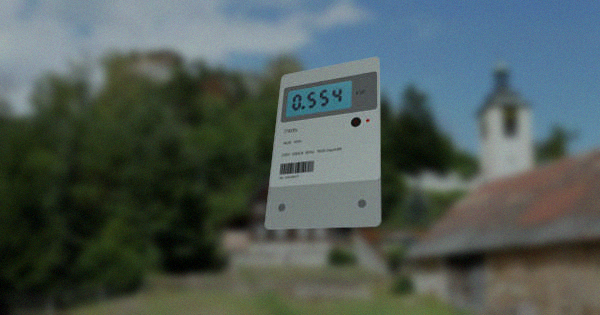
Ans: **0.554** kW
